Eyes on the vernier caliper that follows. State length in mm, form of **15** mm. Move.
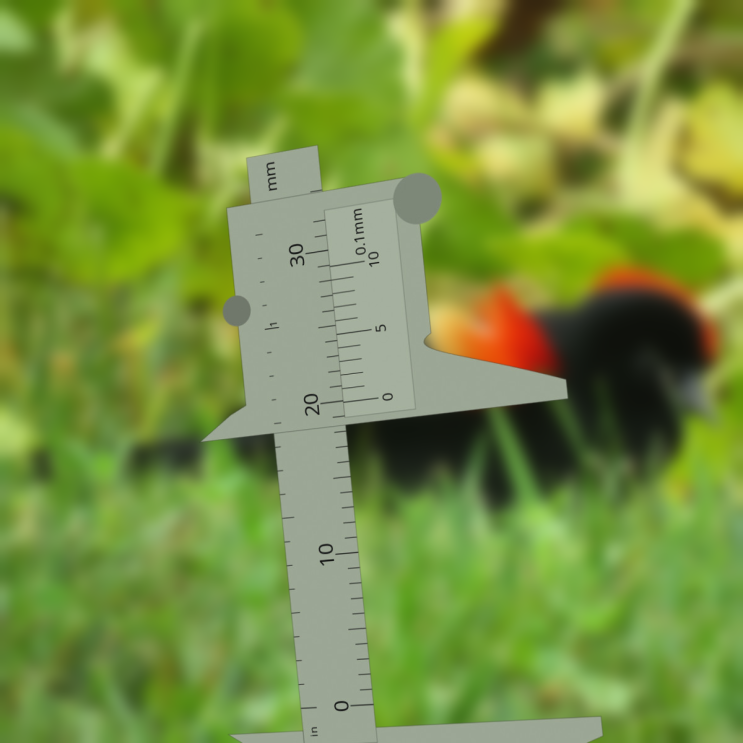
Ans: **19.9** mm
